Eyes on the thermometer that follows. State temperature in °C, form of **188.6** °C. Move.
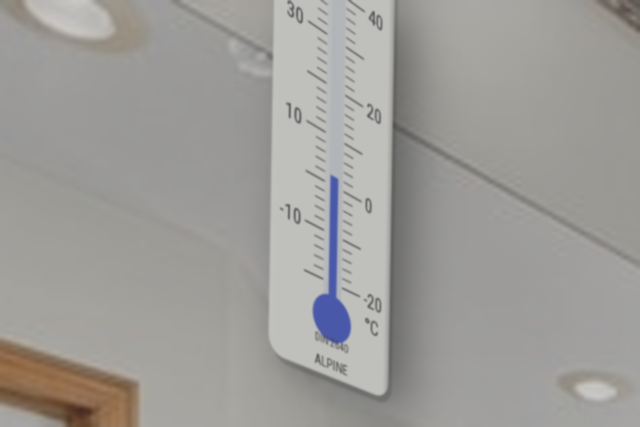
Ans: **2** °C
